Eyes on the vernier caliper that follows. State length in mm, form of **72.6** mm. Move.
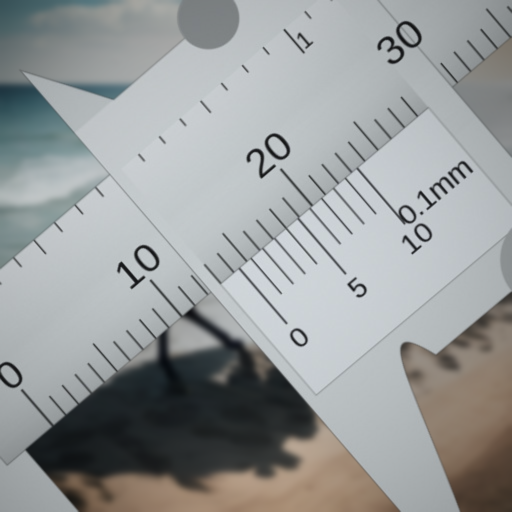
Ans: **14.4** mm
